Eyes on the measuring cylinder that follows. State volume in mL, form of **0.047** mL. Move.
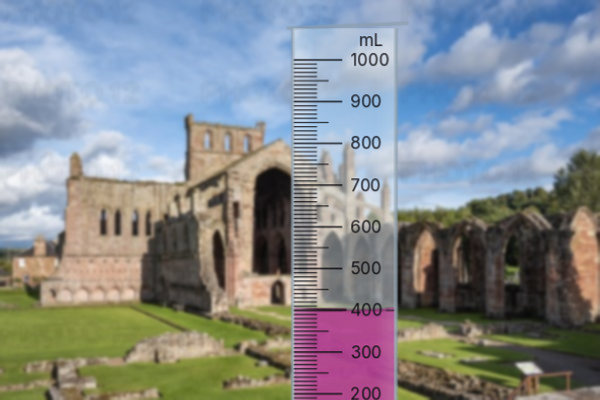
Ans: **400** mL
